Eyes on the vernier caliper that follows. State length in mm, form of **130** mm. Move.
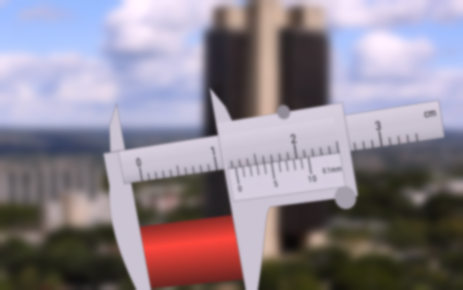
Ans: **12.4** mm
